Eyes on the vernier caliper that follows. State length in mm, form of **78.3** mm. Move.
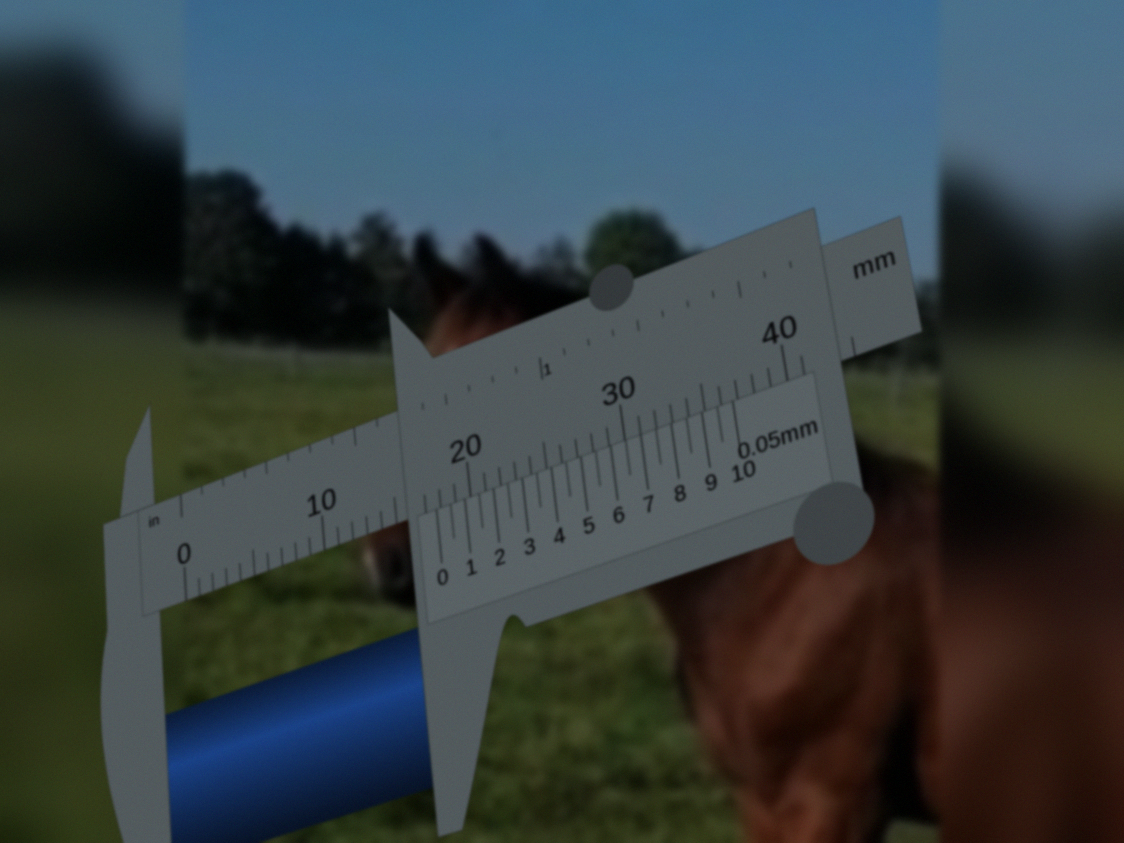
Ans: **17.7** mm
